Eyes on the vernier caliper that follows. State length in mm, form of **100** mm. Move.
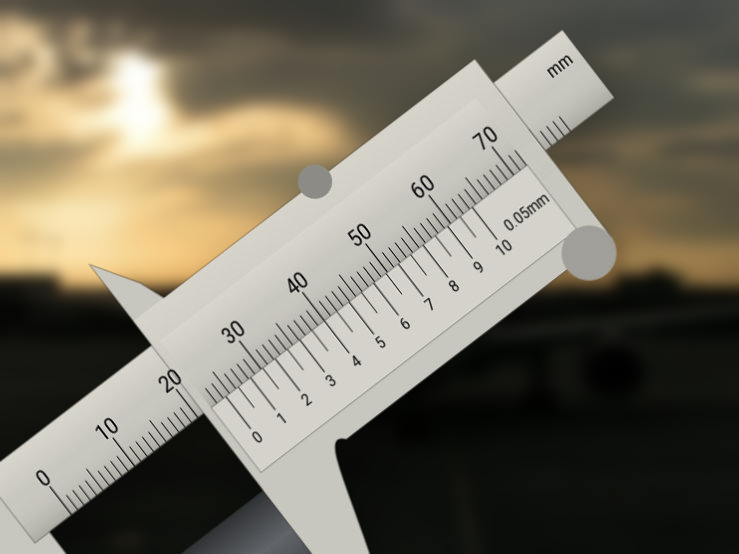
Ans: **24.4** mm
